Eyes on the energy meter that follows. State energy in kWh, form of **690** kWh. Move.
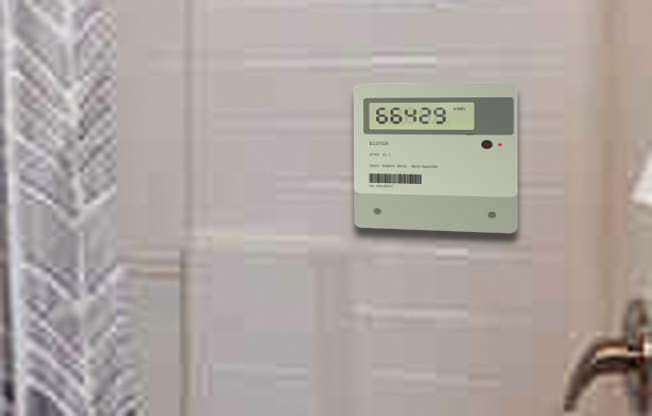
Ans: **66429** kWh
